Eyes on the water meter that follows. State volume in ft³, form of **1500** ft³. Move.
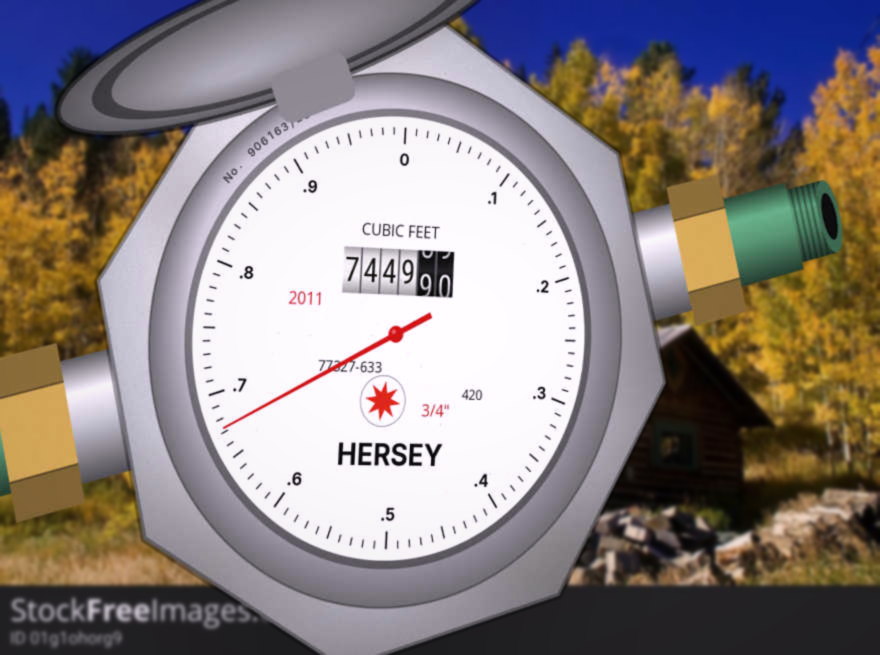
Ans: **744989.67** ft³
